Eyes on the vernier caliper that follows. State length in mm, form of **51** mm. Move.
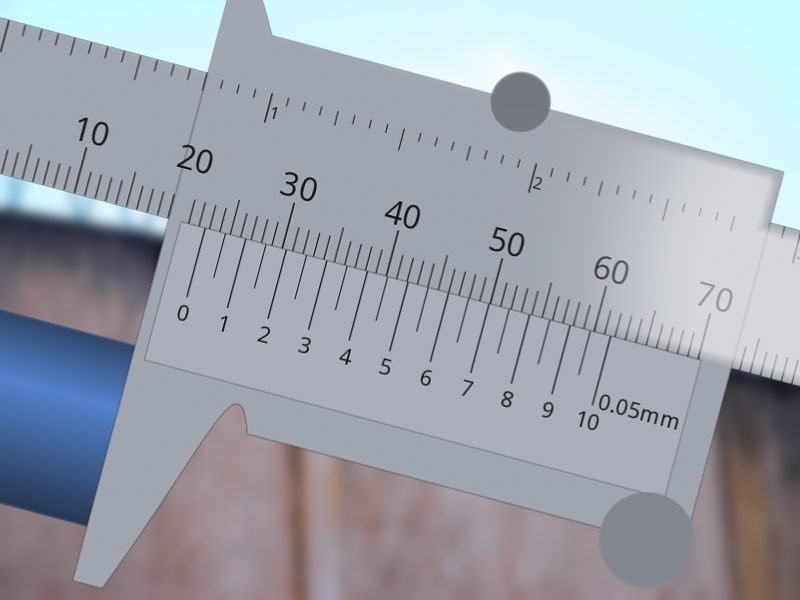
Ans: **22.6** mm
